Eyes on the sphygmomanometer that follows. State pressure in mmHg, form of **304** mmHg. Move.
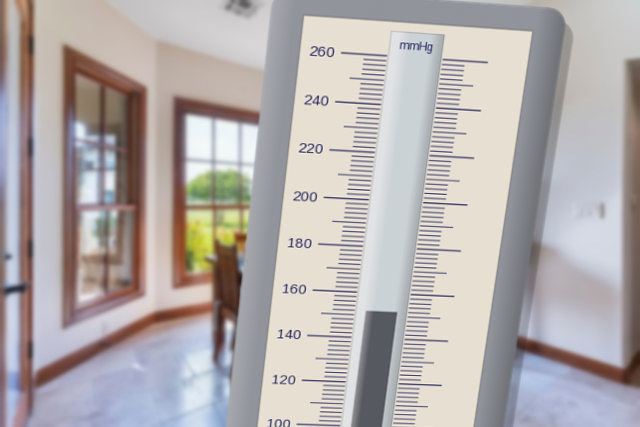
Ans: **152** mmHg
